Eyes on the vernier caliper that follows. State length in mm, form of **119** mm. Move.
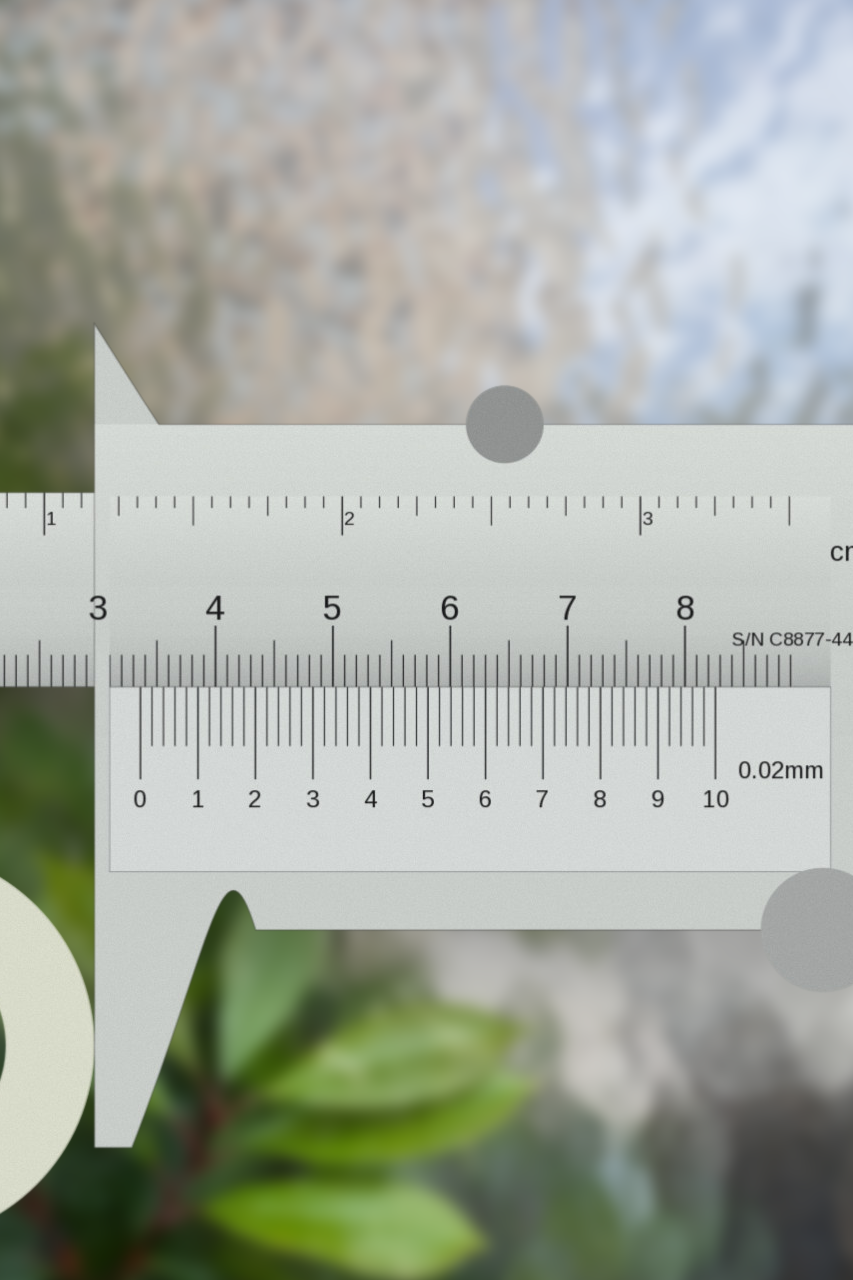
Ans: **33.6** mm
